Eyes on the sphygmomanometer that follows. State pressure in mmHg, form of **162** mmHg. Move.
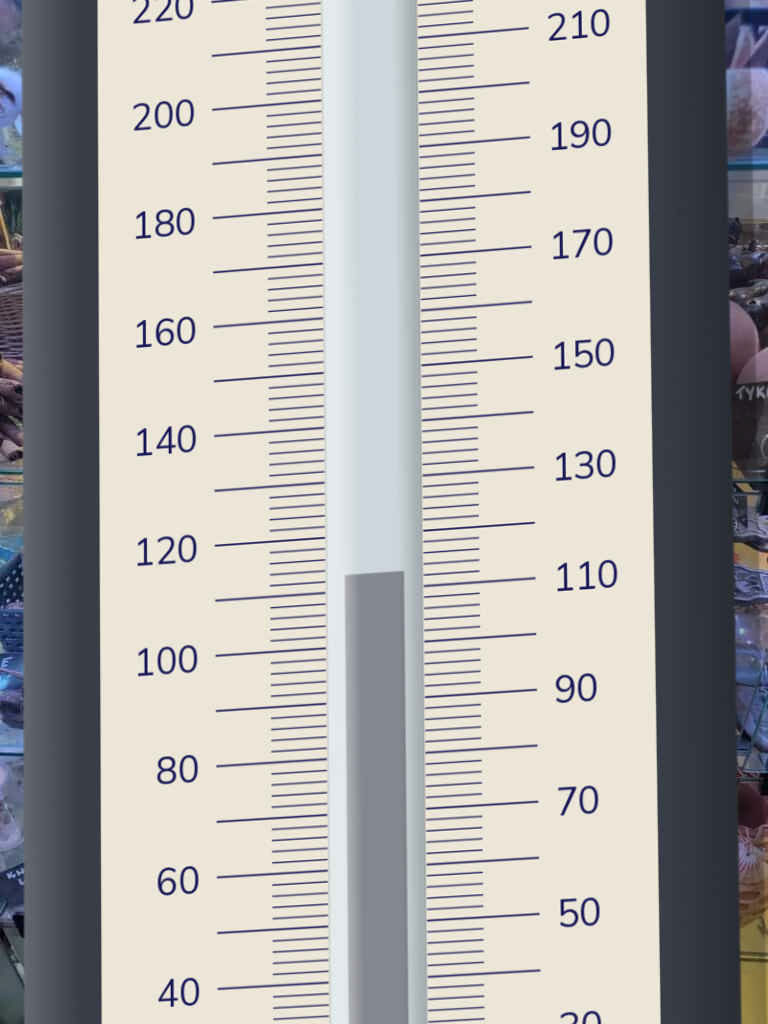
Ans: **113** mmHg
